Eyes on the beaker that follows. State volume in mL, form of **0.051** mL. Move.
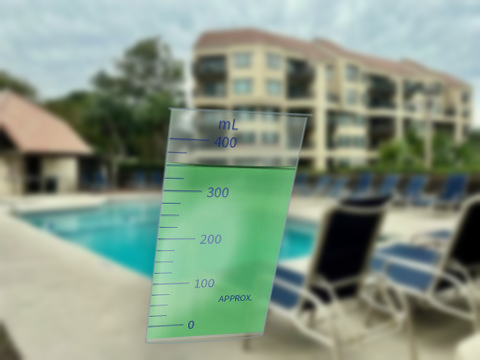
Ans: **350** mL
